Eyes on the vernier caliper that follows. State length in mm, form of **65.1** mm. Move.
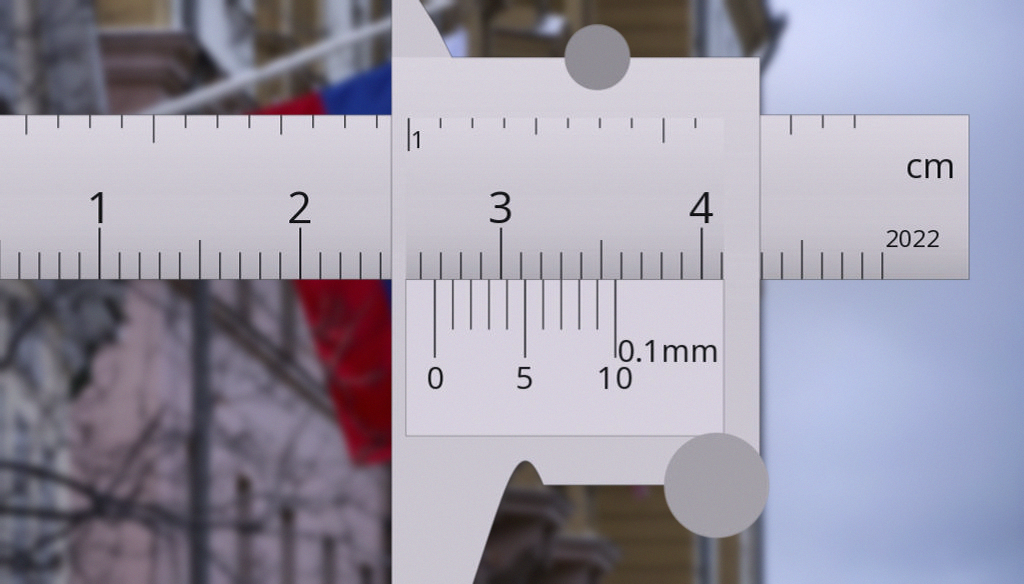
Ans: **26.7** mm
